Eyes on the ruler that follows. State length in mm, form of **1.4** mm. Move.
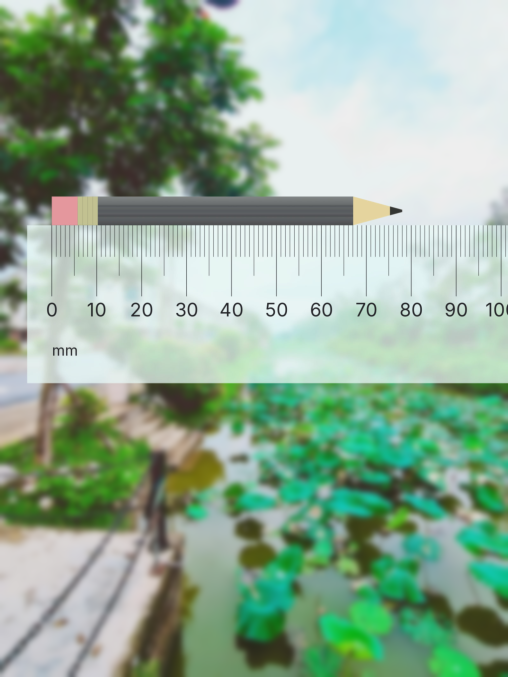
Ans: **78** mm
